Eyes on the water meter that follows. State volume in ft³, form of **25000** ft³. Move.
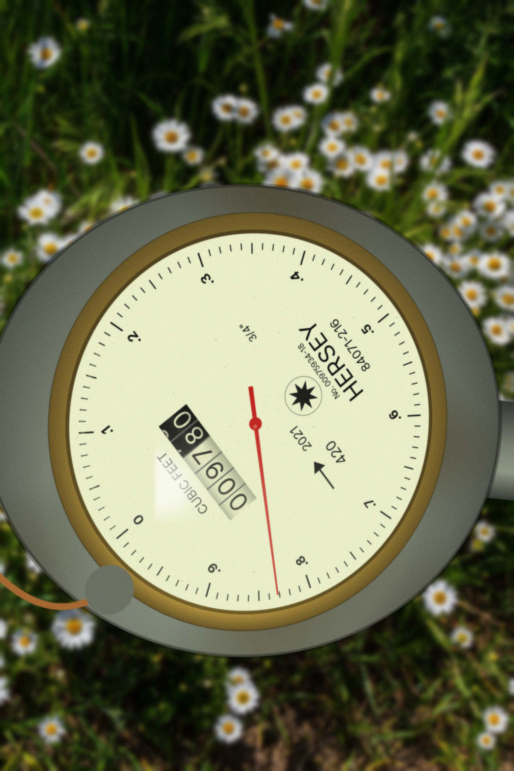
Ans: **9779.83** ft³
